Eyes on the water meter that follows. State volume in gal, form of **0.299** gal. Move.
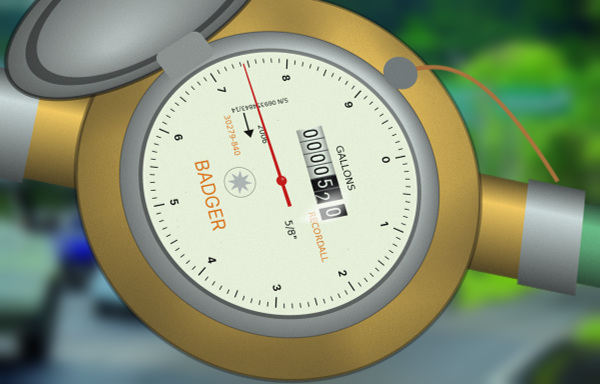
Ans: **517.4** gal
